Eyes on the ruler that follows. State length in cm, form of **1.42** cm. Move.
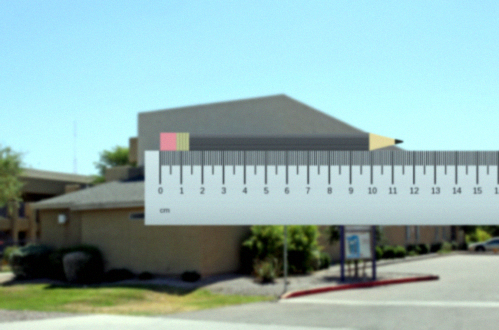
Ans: **11.5** cm
